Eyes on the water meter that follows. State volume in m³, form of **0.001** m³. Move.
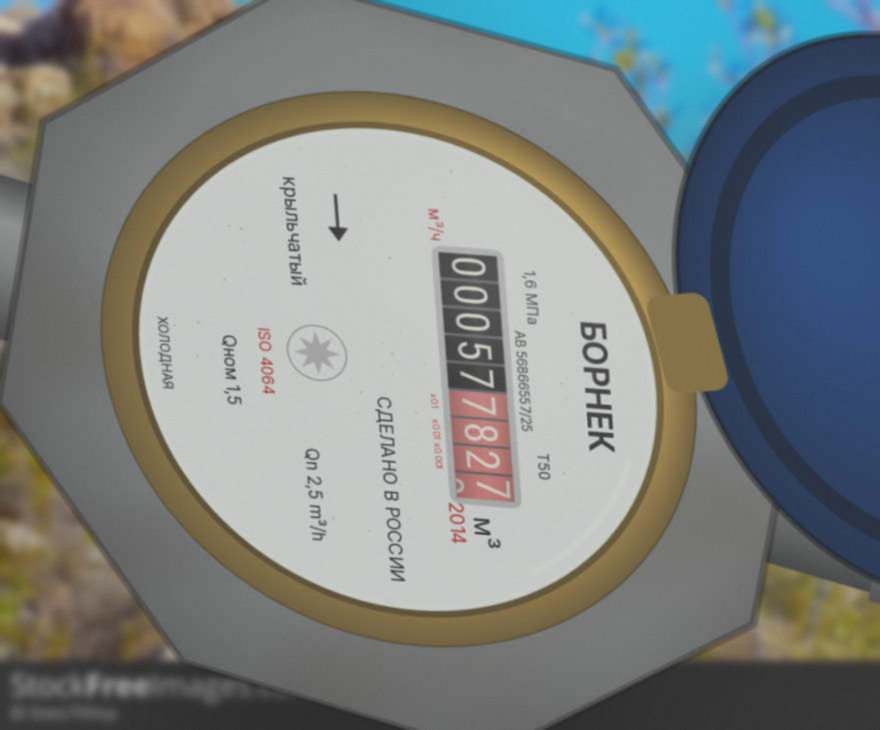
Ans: **57.7827** m³
